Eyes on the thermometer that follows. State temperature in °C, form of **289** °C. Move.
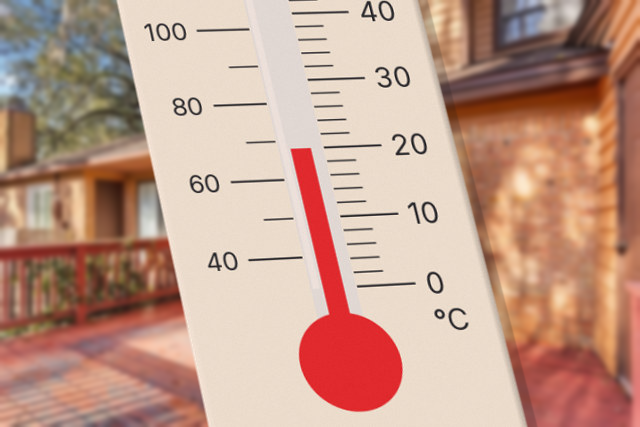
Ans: **20** °C
